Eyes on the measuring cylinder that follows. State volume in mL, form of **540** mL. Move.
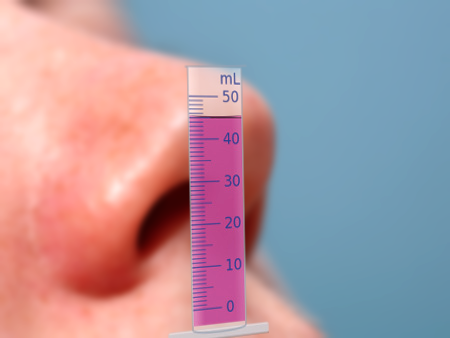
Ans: **45** mL
